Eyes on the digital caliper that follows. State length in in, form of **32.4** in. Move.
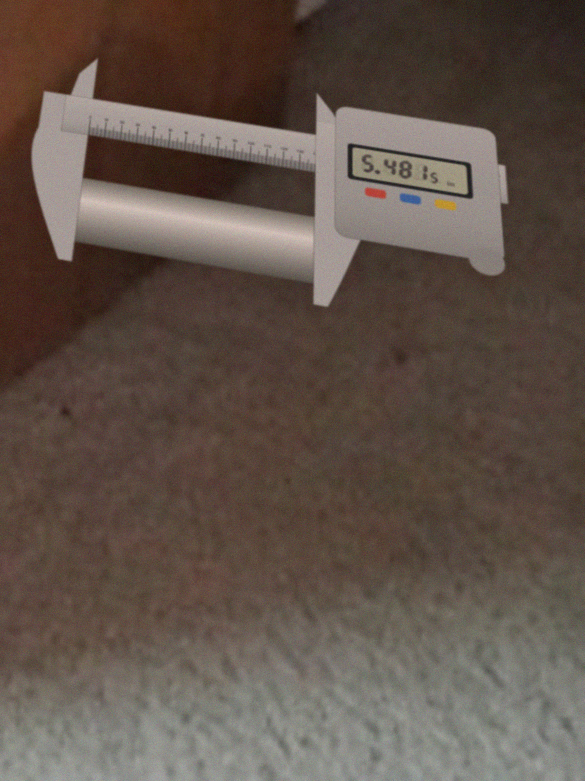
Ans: **5.4815** in
